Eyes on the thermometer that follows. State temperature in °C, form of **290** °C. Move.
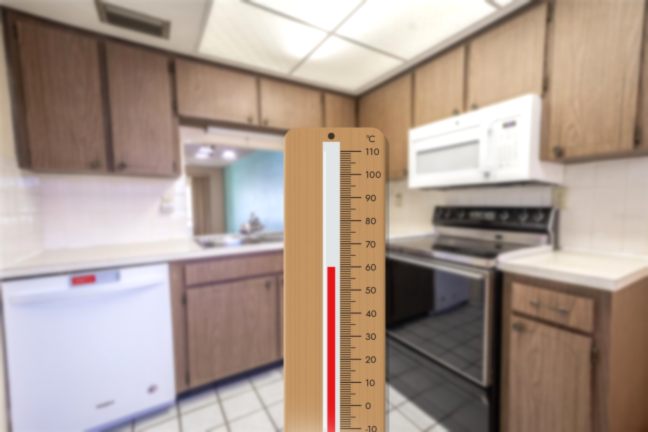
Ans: **60** °C
